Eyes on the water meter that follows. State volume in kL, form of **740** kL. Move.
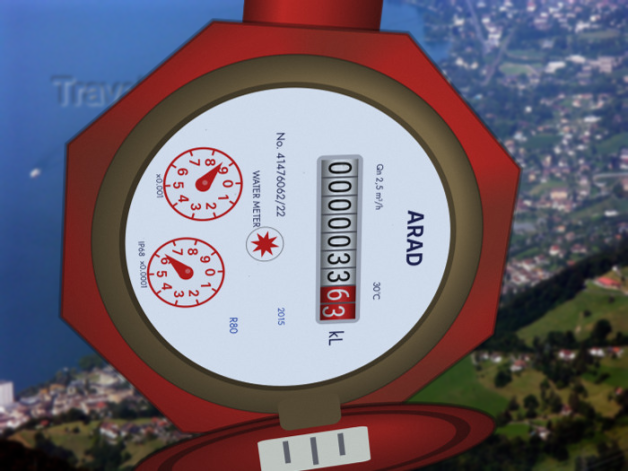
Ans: **33.6286** kL
